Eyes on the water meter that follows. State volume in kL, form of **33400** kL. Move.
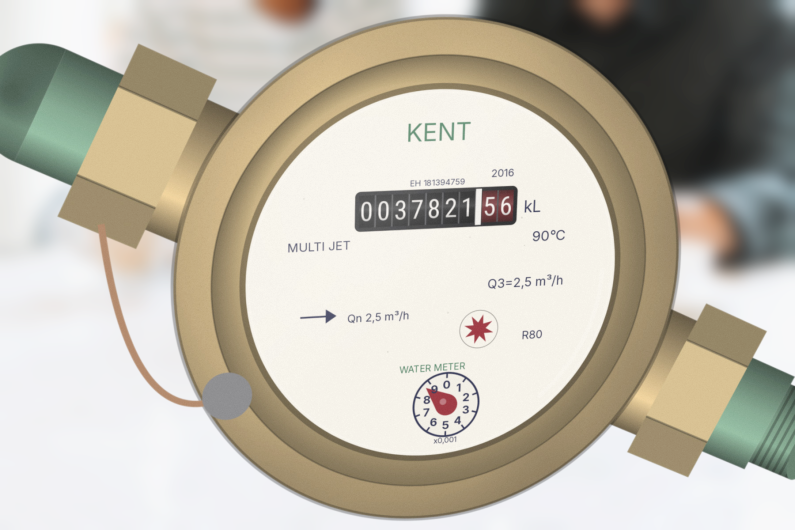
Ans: **37821.568** kL
